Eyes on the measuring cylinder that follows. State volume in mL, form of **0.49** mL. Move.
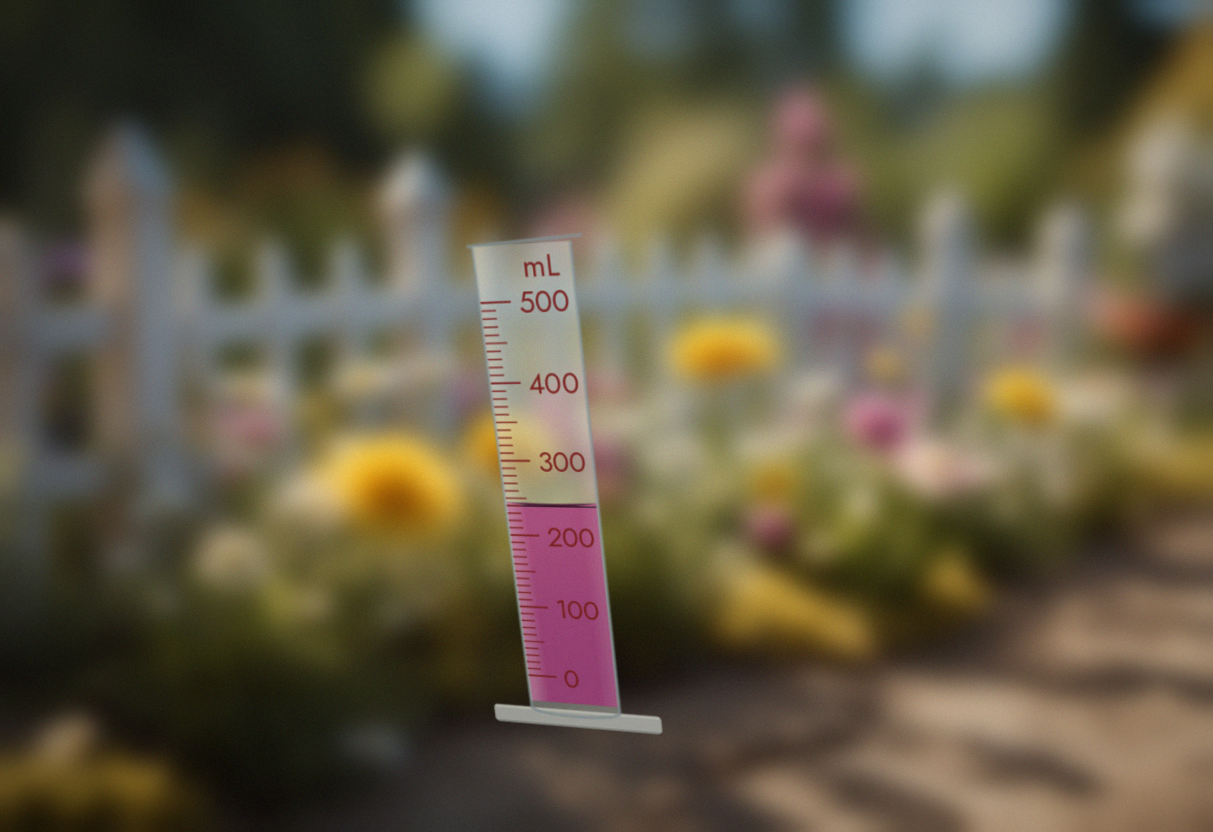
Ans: **240** mL
